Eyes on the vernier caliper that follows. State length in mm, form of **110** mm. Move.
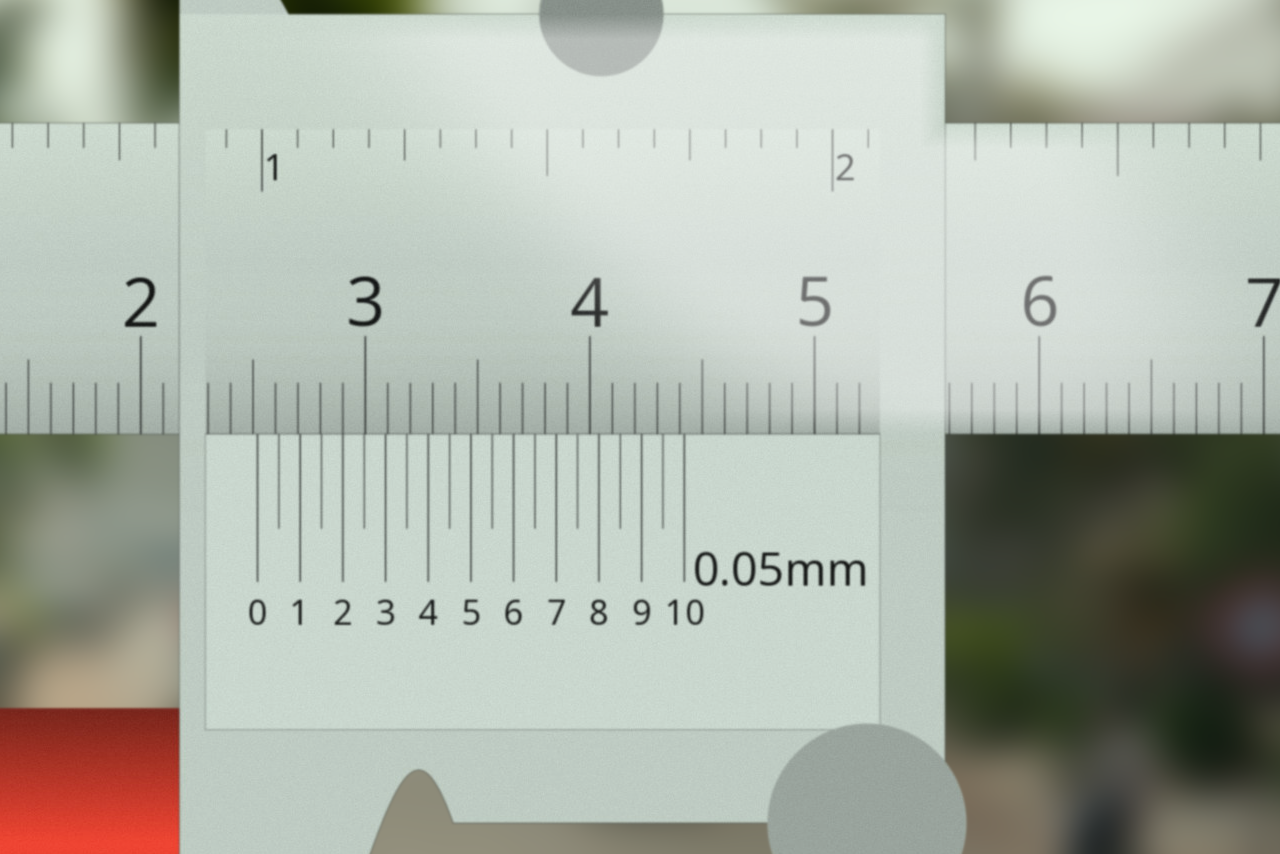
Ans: **25.2** mm
